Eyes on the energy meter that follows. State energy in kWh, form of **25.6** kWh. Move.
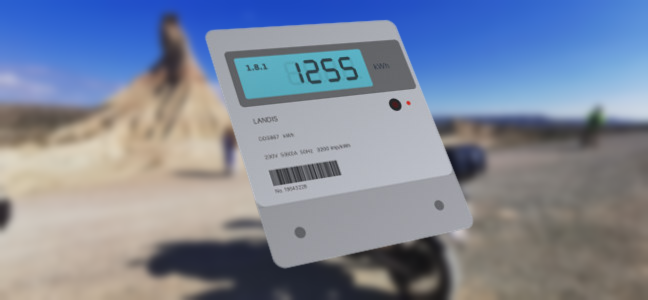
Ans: **1255** kWh
